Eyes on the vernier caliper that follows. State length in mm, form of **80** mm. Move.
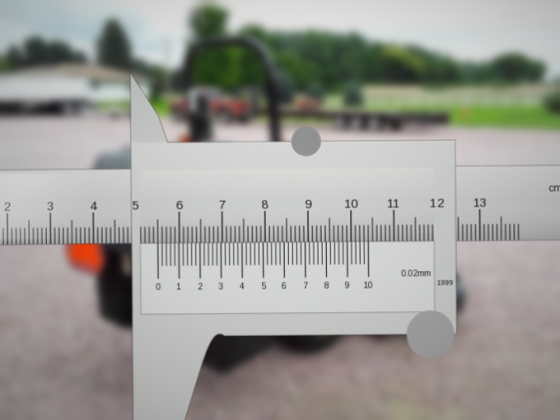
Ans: **55.0** mm
